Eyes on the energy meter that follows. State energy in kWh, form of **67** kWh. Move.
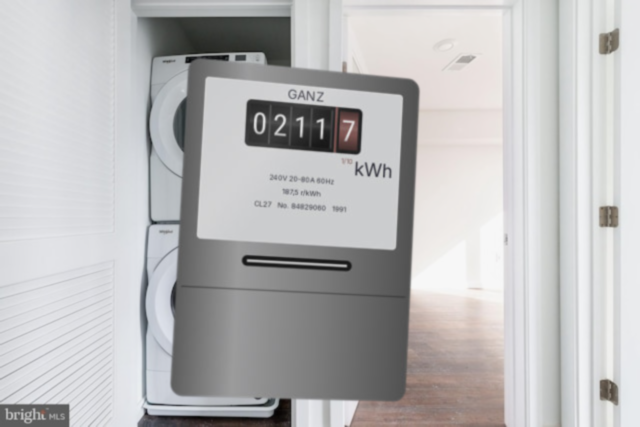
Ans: **211.7** kWh
